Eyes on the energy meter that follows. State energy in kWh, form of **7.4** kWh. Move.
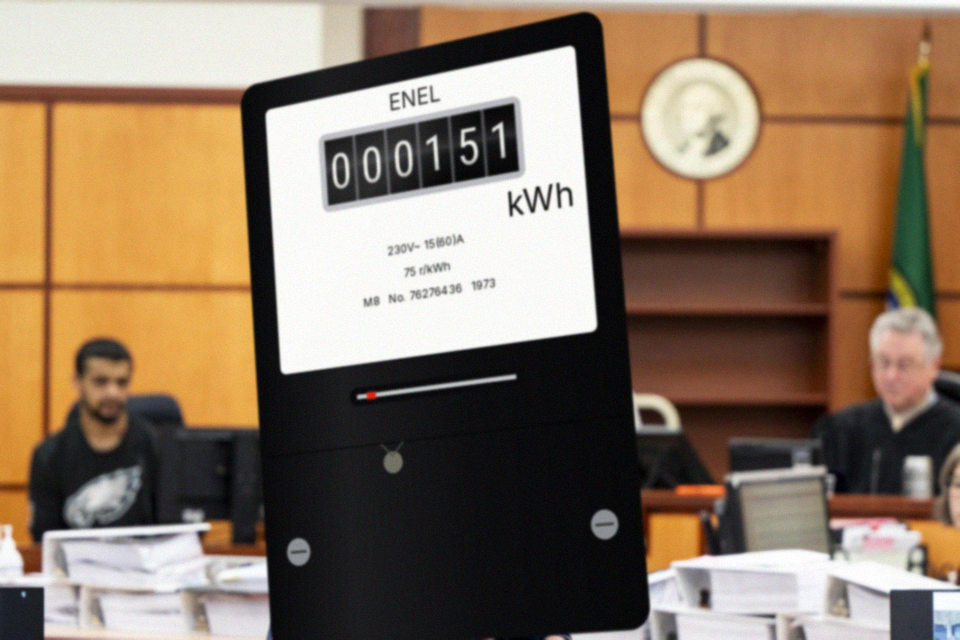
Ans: **151** kWh
